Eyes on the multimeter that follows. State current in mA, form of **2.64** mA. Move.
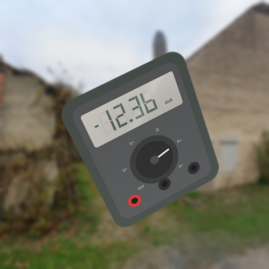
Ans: **-12.36** mA
